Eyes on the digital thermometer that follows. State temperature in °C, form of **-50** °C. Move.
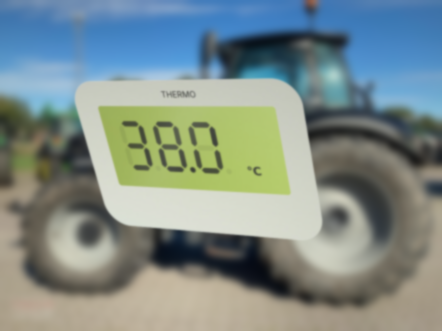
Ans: **38.0** °C
